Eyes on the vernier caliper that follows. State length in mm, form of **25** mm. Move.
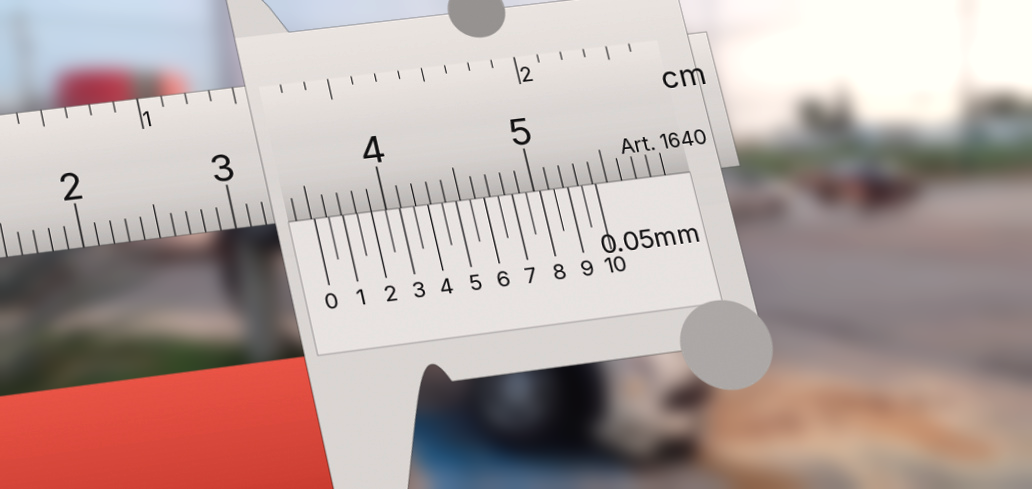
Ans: **35.2** mm
